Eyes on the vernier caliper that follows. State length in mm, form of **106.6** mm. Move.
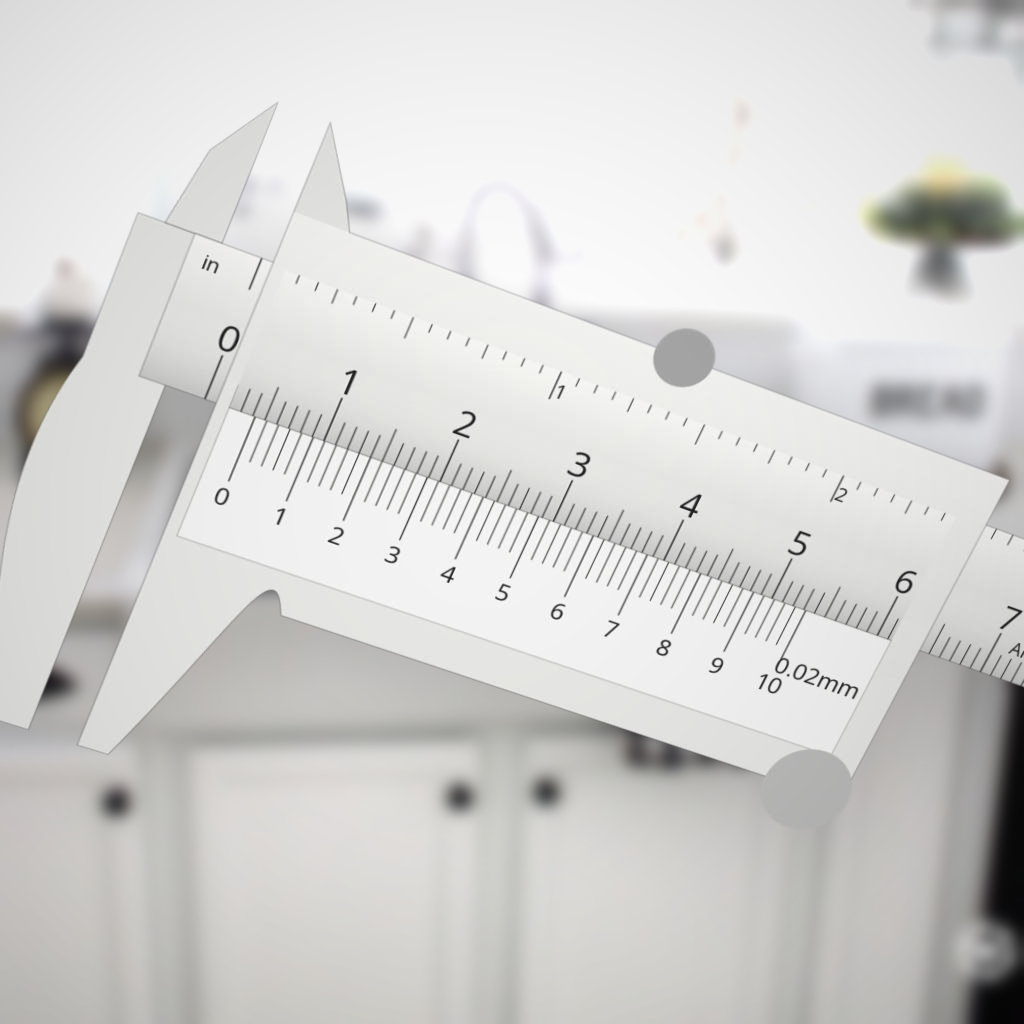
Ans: **4.2** mm
